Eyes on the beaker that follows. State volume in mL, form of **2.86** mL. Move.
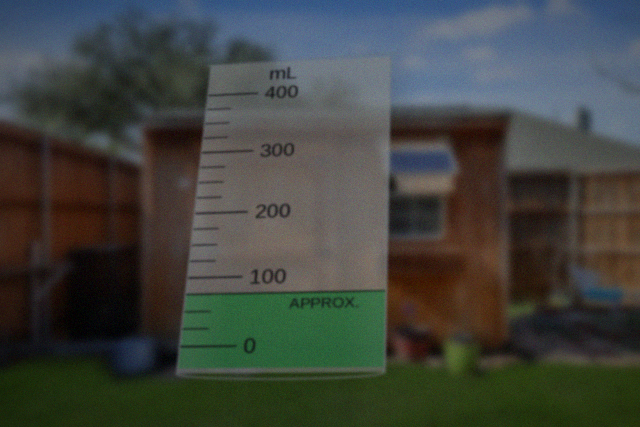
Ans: **75** mL
